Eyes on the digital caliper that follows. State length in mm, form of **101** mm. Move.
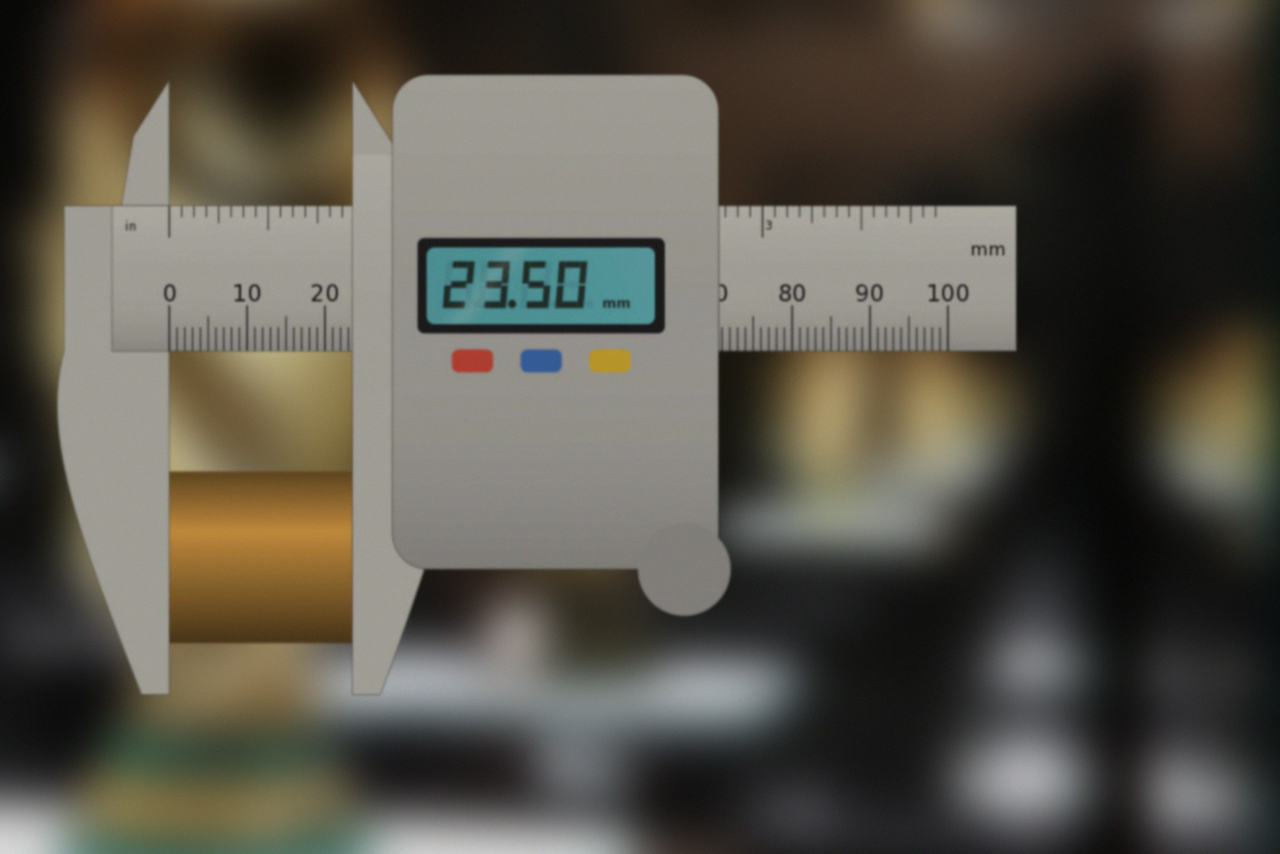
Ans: **23.50** mm
